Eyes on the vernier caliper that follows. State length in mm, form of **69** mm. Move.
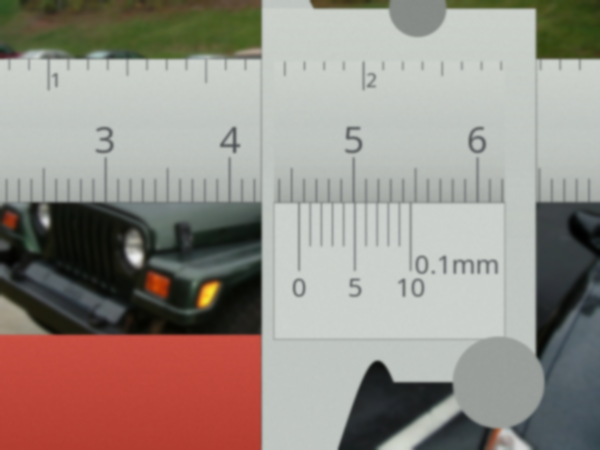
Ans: **45.6** mm
